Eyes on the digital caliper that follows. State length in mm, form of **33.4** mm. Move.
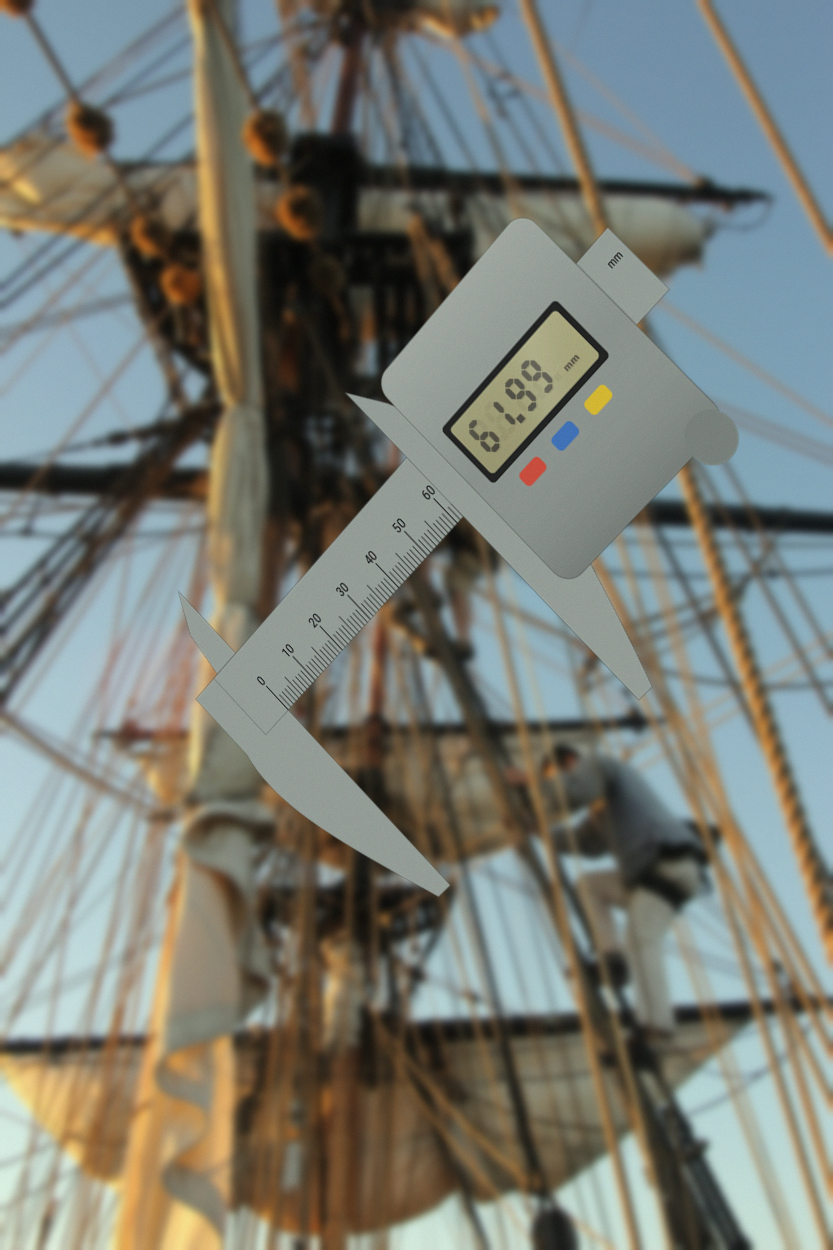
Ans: **61.99** mm
